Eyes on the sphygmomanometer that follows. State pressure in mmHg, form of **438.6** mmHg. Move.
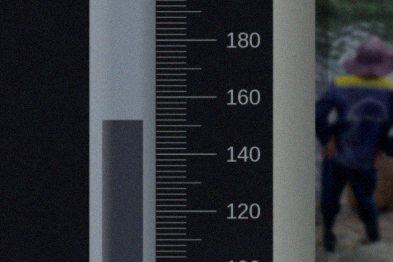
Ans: **152** mmHg
